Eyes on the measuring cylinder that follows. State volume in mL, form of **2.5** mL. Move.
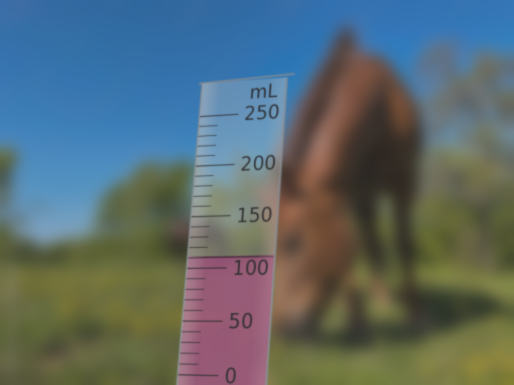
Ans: **110** mL
